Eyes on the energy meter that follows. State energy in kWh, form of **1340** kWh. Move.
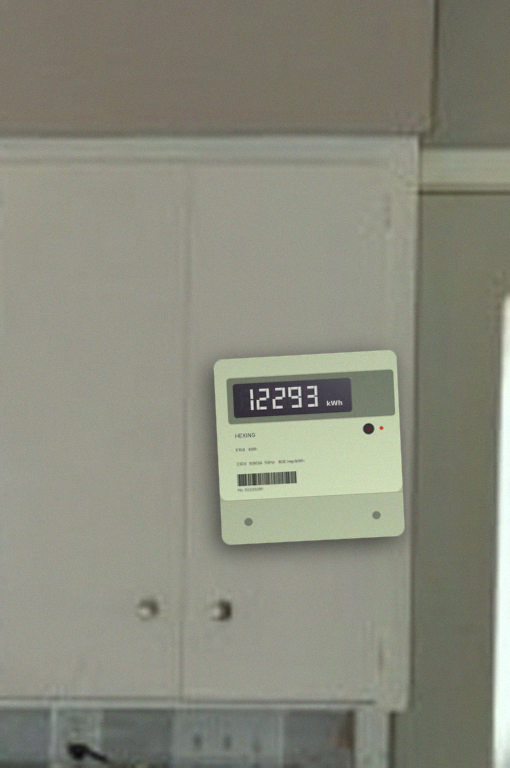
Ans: **12293** kWh
